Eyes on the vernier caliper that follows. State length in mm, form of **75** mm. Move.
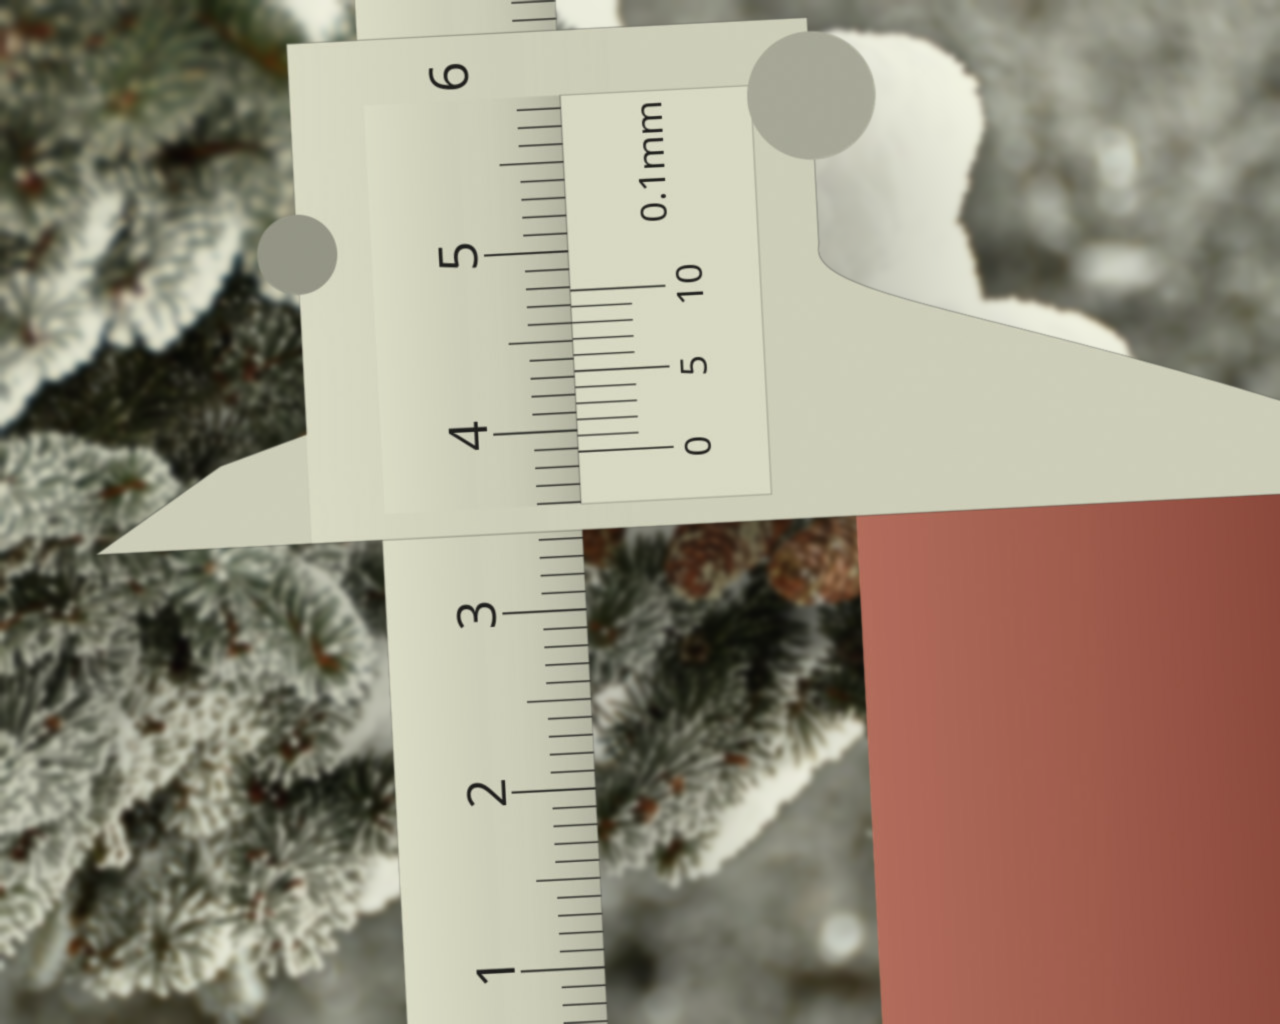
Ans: **38.8** mm
